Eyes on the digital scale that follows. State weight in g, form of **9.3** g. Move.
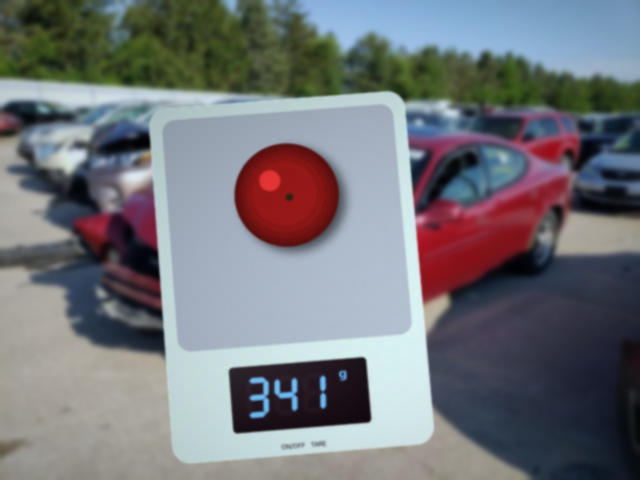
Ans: **341** g
